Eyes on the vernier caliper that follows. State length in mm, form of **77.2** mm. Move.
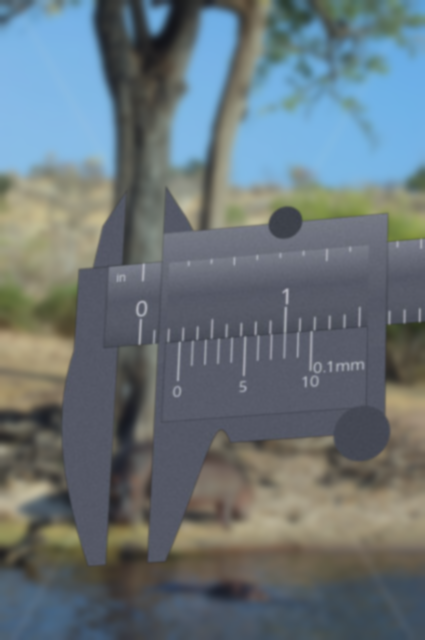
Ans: **2.8** mm
